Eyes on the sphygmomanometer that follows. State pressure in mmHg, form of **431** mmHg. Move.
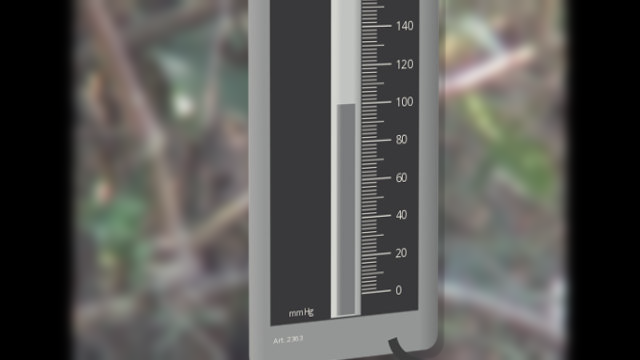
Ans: **100** mmHg
